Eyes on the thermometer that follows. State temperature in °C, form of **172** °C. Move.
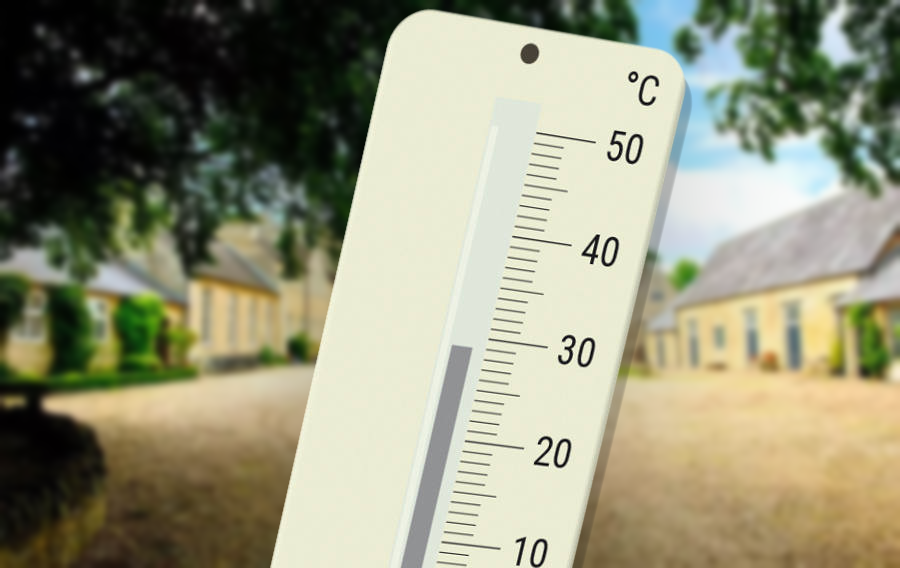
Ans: **29** °C
